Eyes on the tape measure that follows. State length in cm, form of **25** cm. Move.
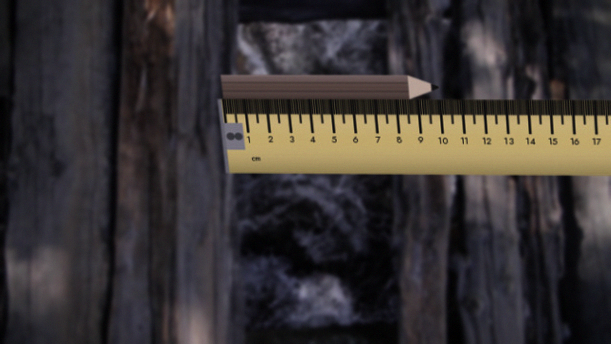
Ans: **10** cm
